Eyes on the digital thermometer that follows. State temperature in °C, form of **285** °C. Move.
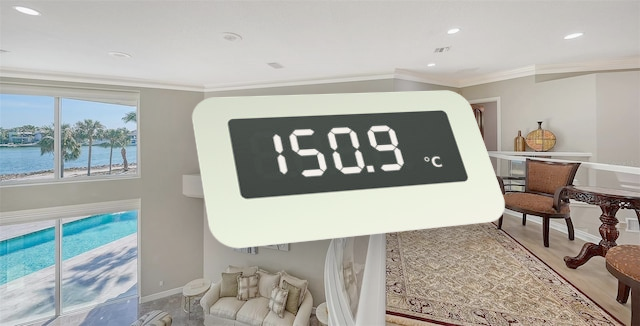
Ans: **150.9** °C
